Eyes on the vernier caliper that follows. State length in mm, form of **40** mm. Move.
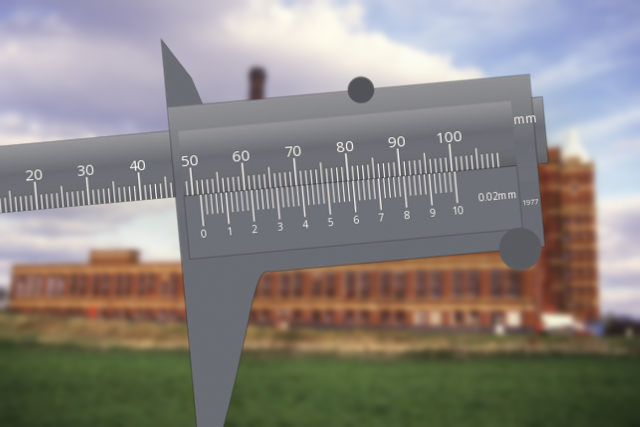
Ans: **51.5** mm
